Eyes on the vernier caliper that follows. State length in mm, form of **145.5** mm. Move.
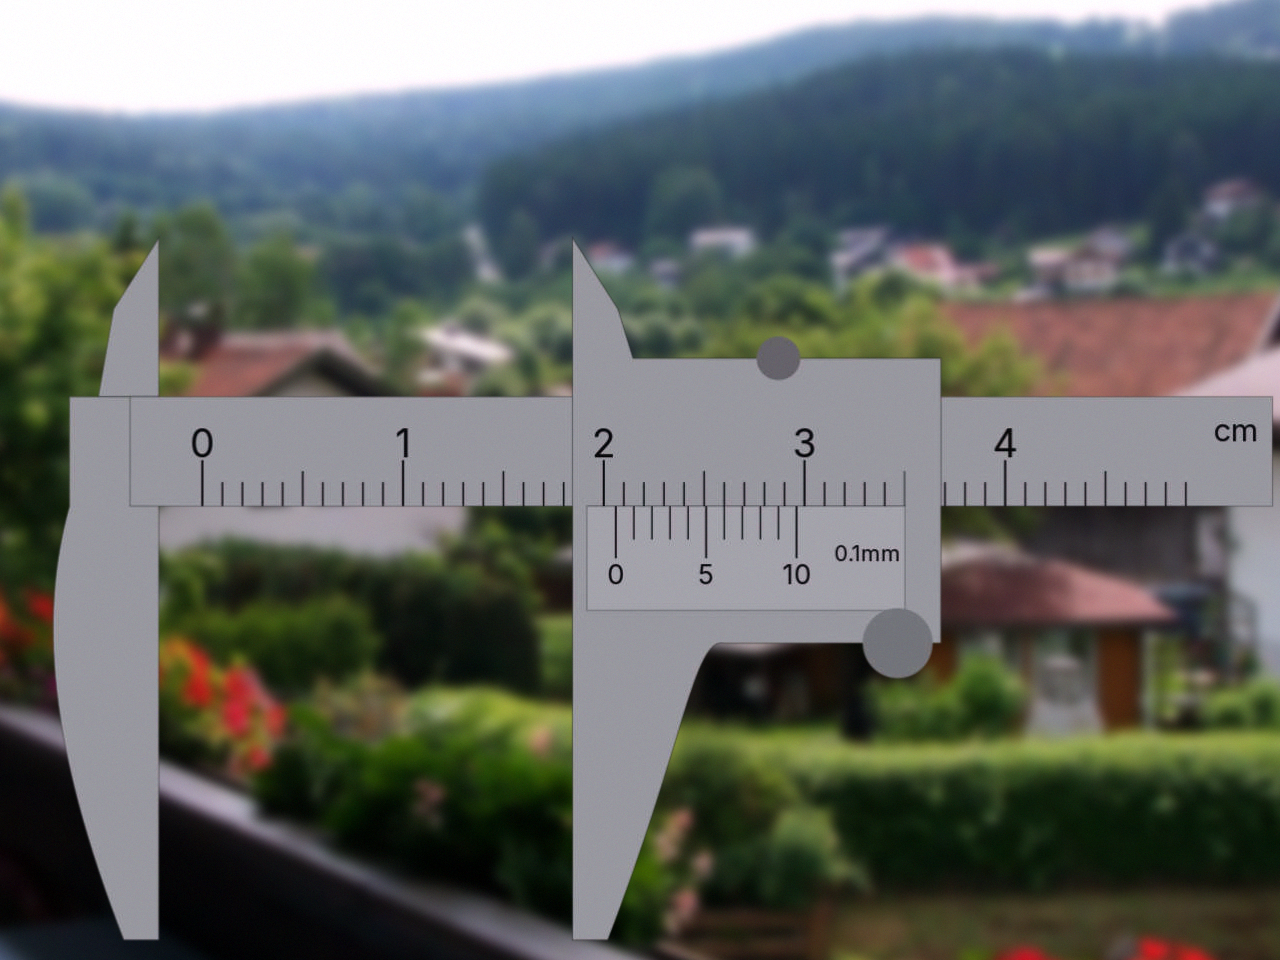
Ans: **20.6** mm
